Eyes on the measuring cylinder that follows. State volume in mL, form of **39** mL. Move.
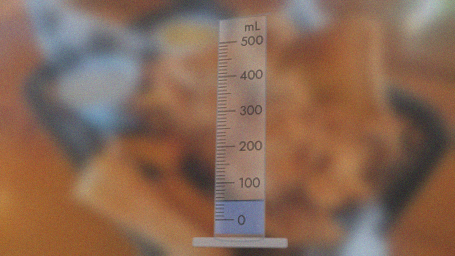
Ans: **50** mL
